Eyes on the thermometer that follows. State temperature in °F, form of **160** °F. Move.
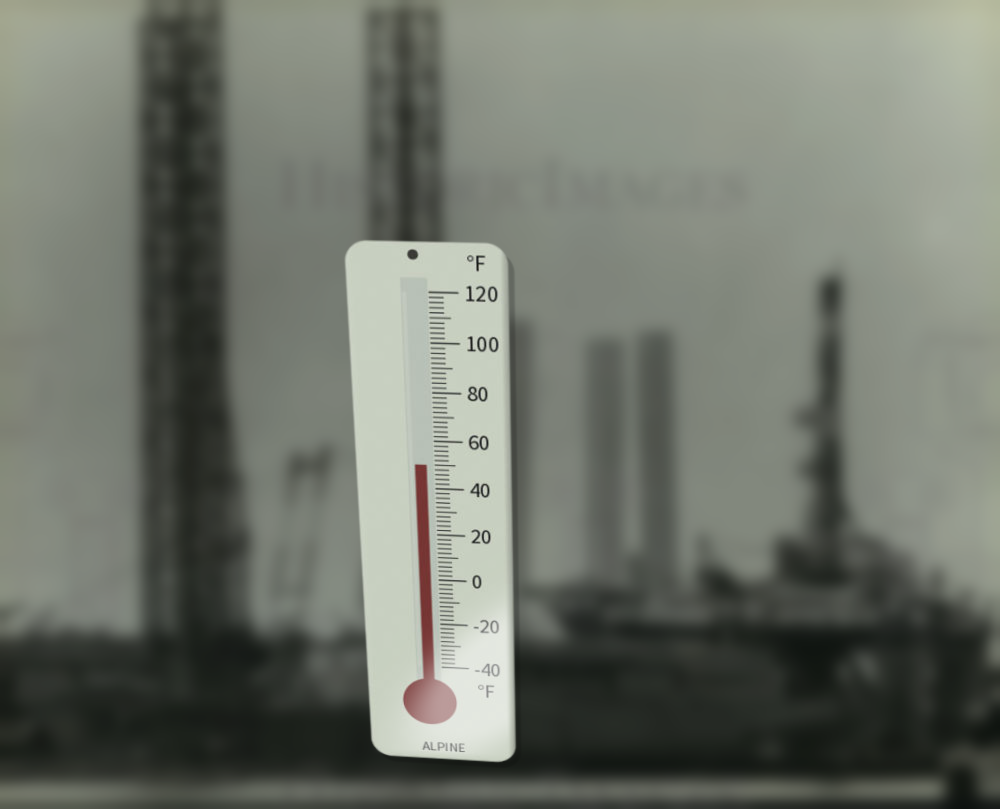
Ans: **50** °F
